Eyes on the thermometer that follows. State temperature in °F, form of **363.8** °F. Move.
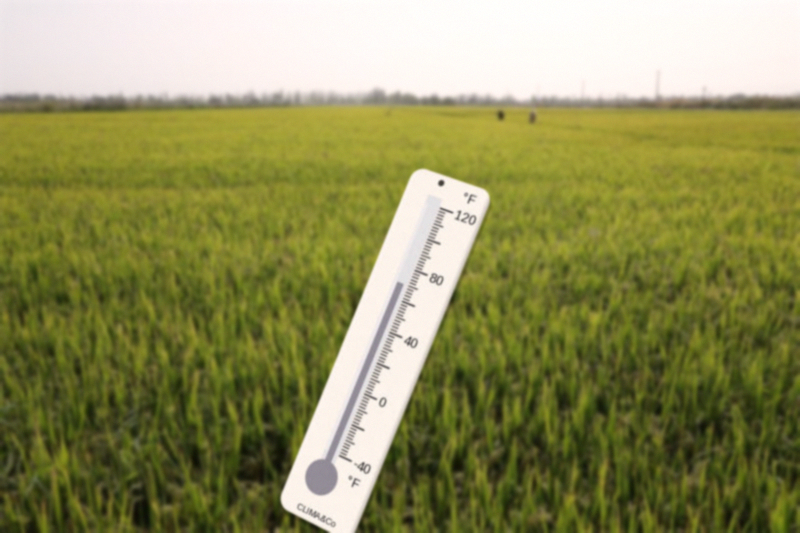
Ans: **70** °F
